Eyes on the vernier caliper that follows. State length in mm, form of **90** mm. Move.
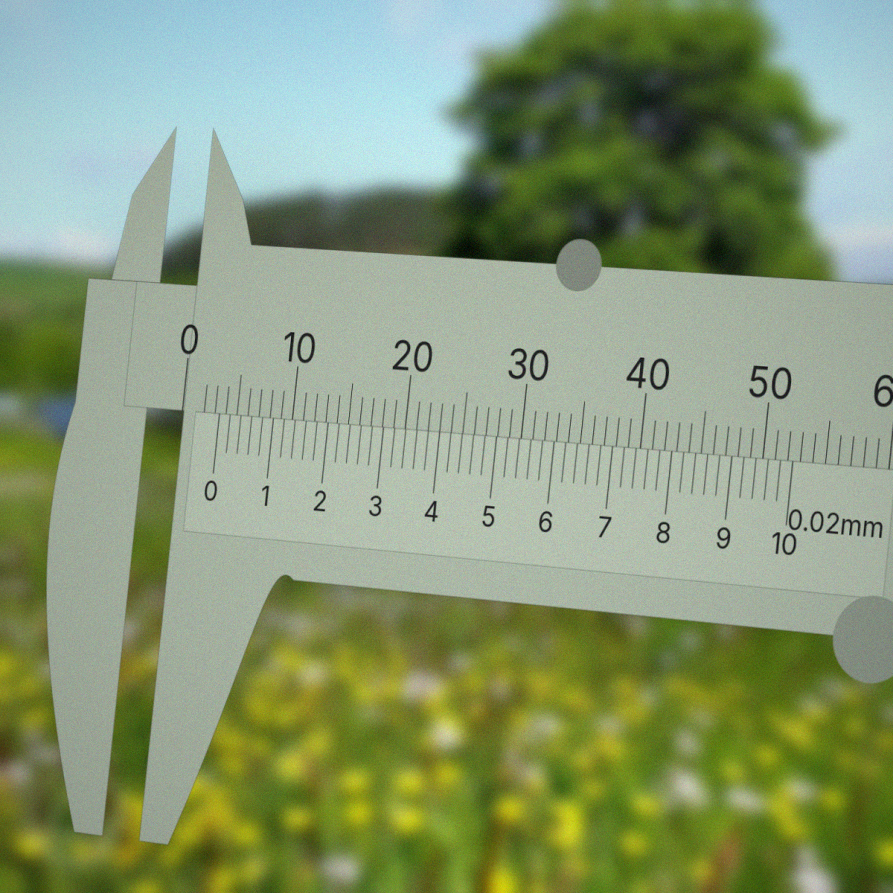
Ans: **3.4** mm
